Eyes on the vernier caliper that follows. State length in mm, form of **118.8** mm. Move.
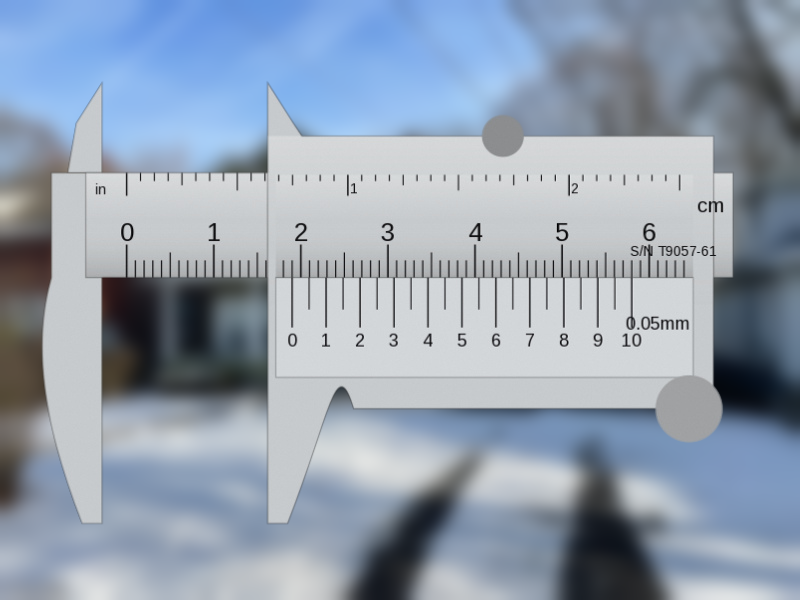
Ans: **19.0** mm
